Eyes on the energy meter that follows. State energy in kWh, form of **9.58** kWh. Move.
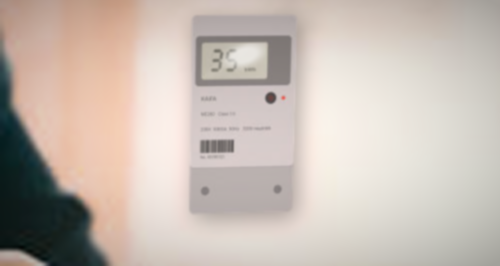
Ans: **35** kWh
